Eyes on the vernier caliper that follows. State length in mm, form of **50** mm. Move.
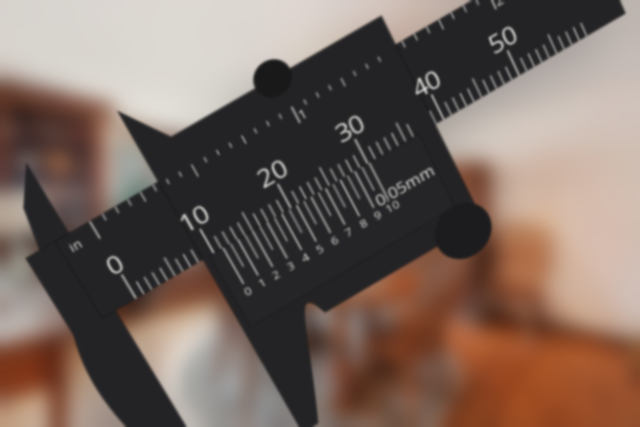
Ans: **11.2** mm
